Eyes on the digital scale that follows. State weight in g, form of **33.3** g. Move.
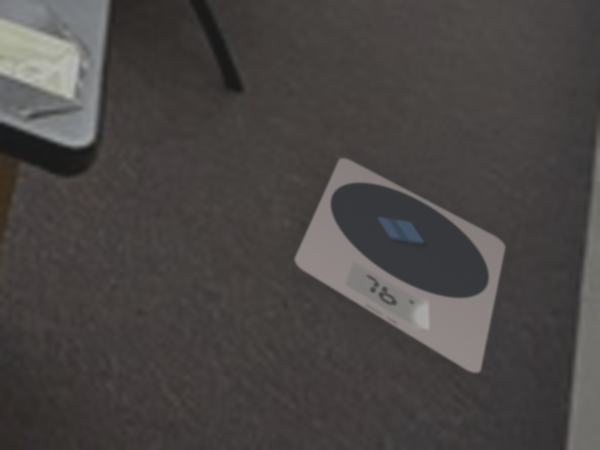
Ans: **76** g
